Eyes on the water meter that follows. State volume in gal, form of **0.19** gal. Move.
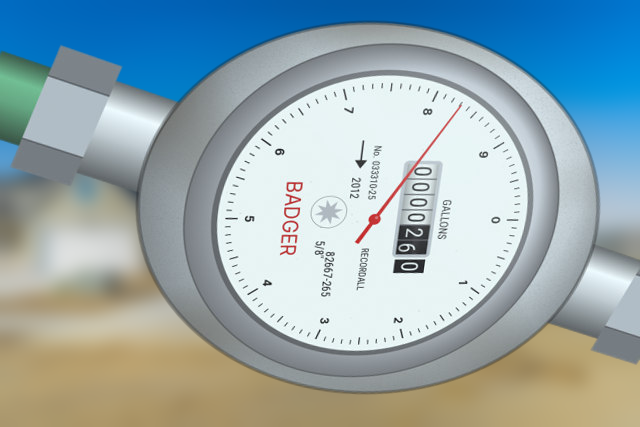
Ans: **258.3** gal
